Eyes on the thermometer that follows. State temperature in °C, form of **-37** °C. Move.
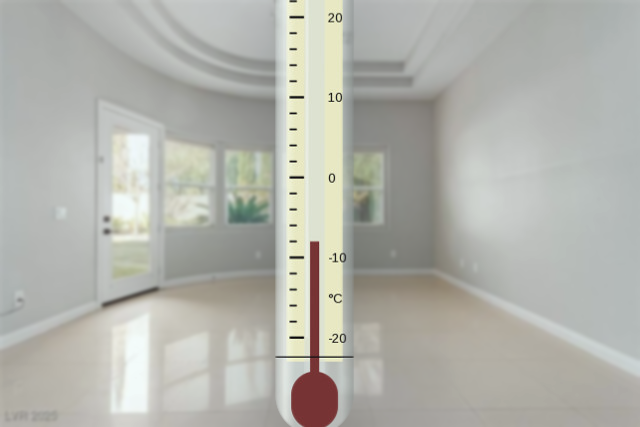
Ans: **-8** °C
